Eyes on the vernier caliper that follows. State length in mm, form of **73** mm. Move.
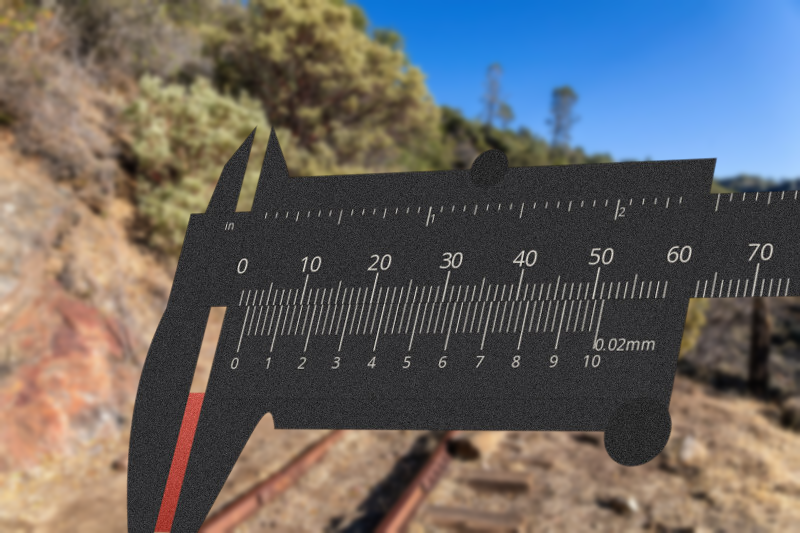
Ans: **2.4** mm
